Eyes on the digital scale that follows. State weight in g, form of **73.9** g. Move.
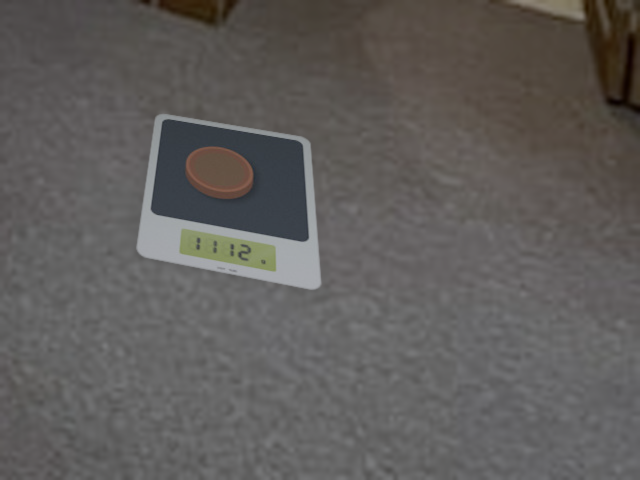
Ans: **1112** g
